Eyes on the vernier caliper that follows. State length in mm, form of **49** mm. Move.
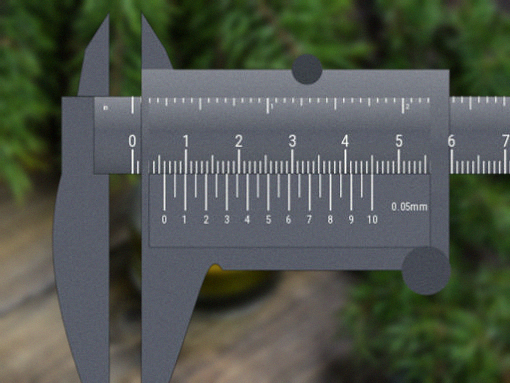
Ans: **6.0** mm
